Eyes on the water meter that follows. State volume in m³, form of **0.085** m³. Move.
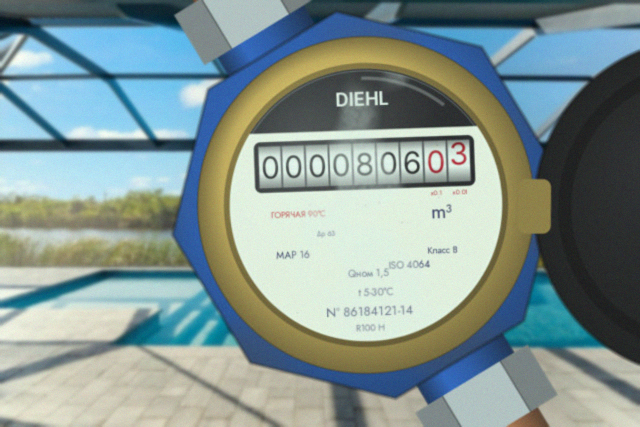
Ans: **806.03** m³
